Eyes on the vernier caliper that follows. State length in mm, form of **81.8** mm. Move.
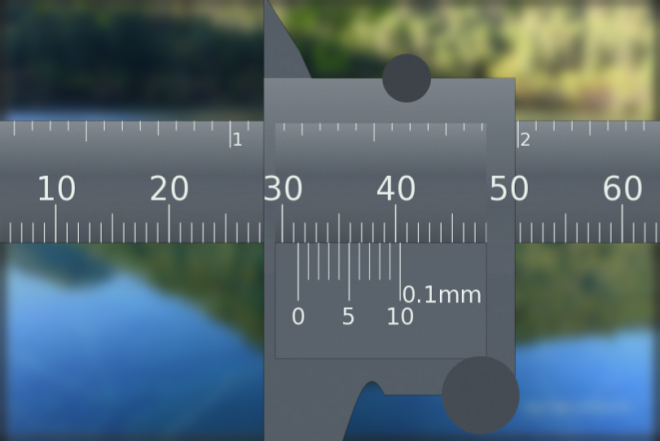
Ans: **31.4** mm
